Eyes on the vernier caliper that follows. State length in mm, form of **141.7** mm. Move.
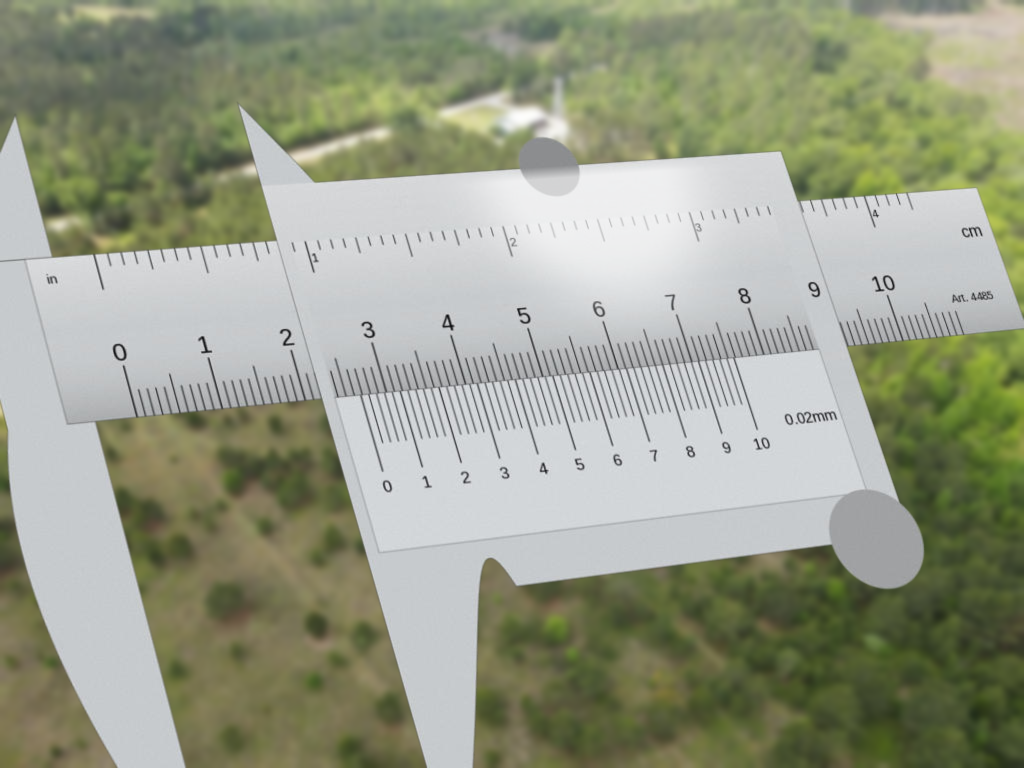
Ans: **26.8** mm
